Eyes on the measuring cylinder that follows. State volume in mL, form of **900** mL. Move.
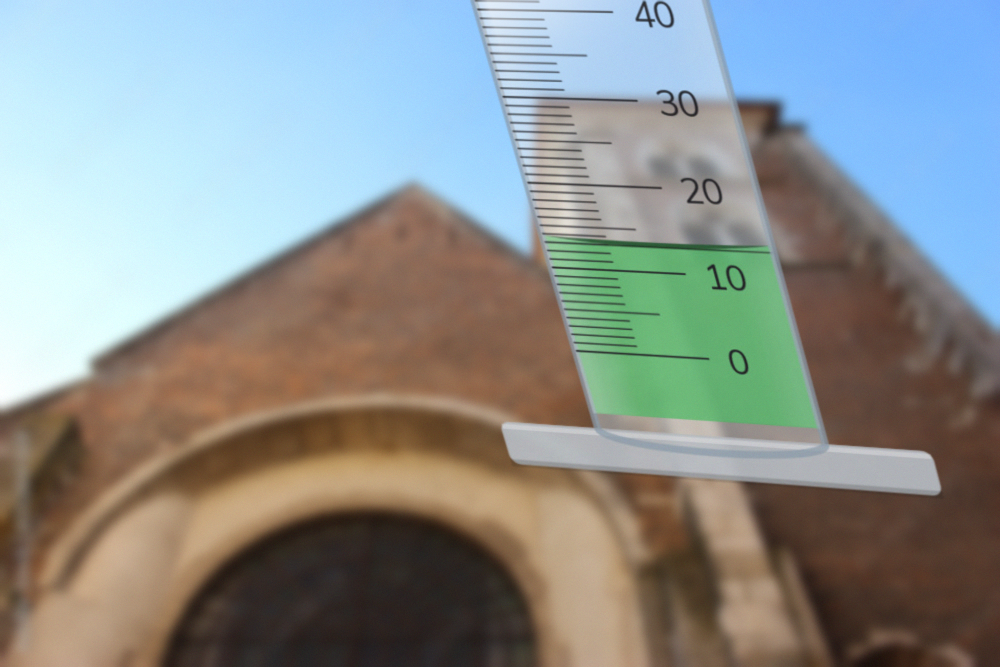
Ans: **13** mL
